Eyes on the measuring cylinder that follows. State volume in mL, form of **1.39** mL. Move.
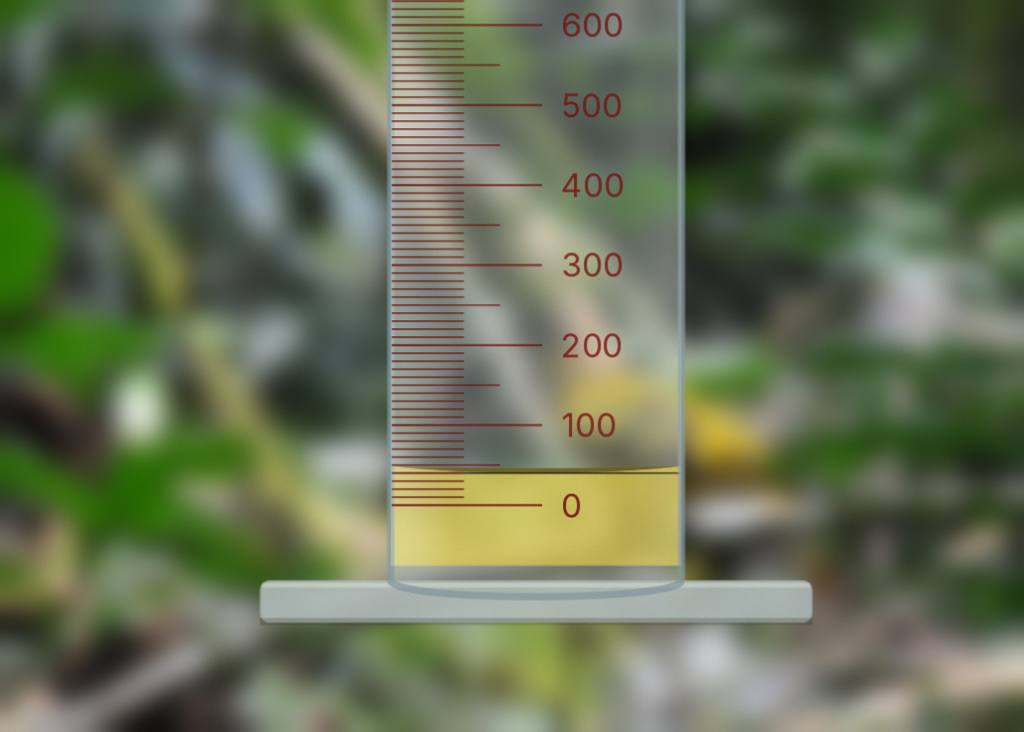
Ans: **40** mL
